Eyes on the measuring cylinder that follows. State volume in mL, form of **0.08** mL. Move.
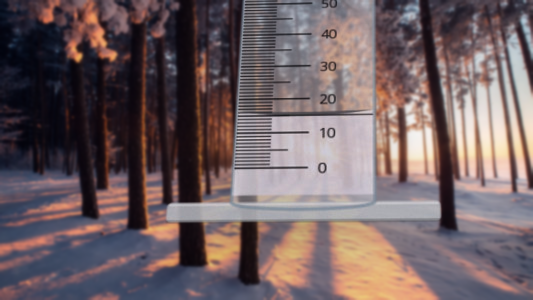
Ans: **15** mL
